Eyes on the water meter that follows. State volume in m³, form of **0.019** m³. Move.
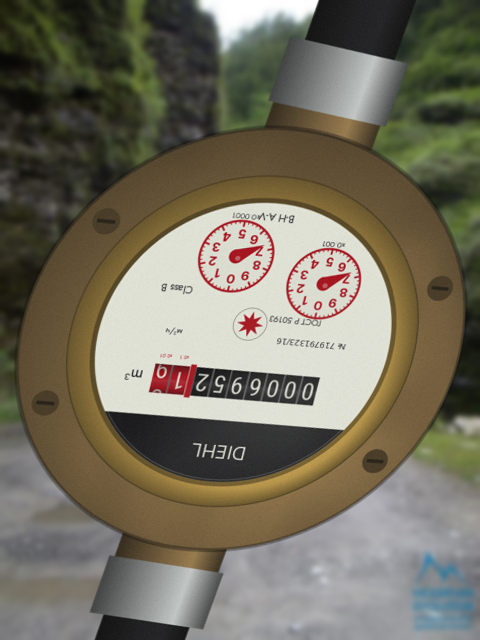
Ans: **6952.1866** m³
